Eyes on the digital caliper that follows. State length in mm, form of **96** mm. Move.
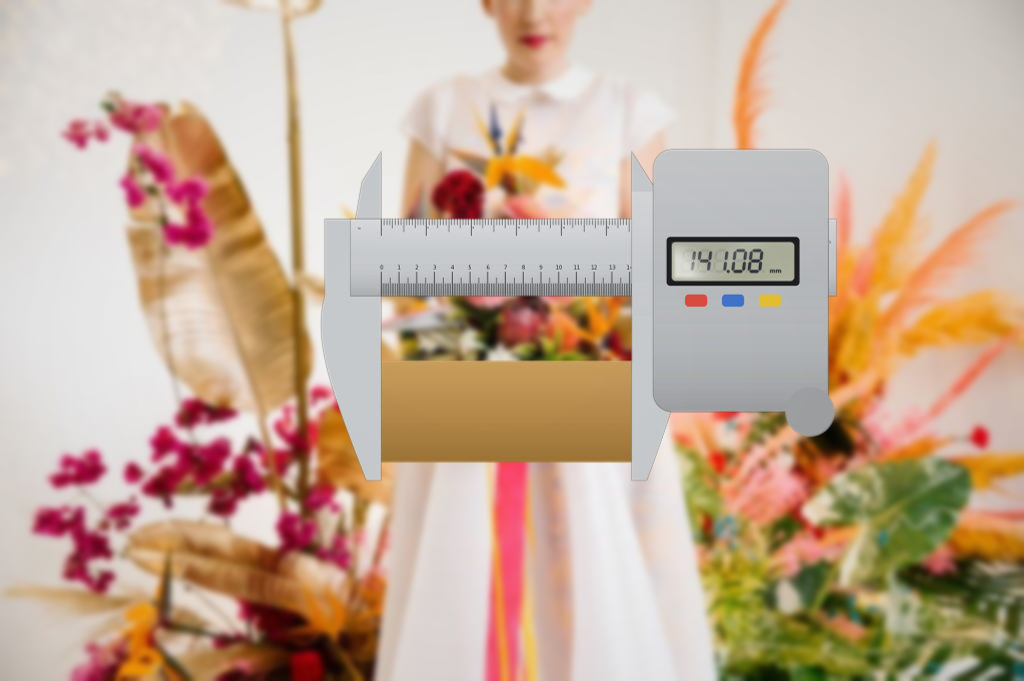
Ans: **141.08** mm
